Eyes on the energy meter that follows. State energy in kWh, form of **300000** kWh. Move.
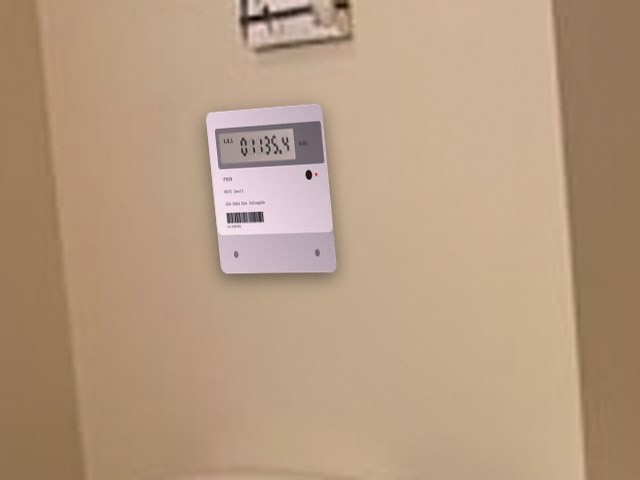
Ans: **1135.4** kWh
